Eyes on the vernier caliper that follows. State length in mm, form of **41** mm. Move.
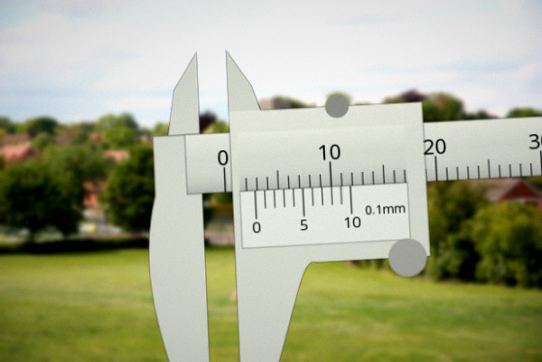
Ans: **2.8** mm
